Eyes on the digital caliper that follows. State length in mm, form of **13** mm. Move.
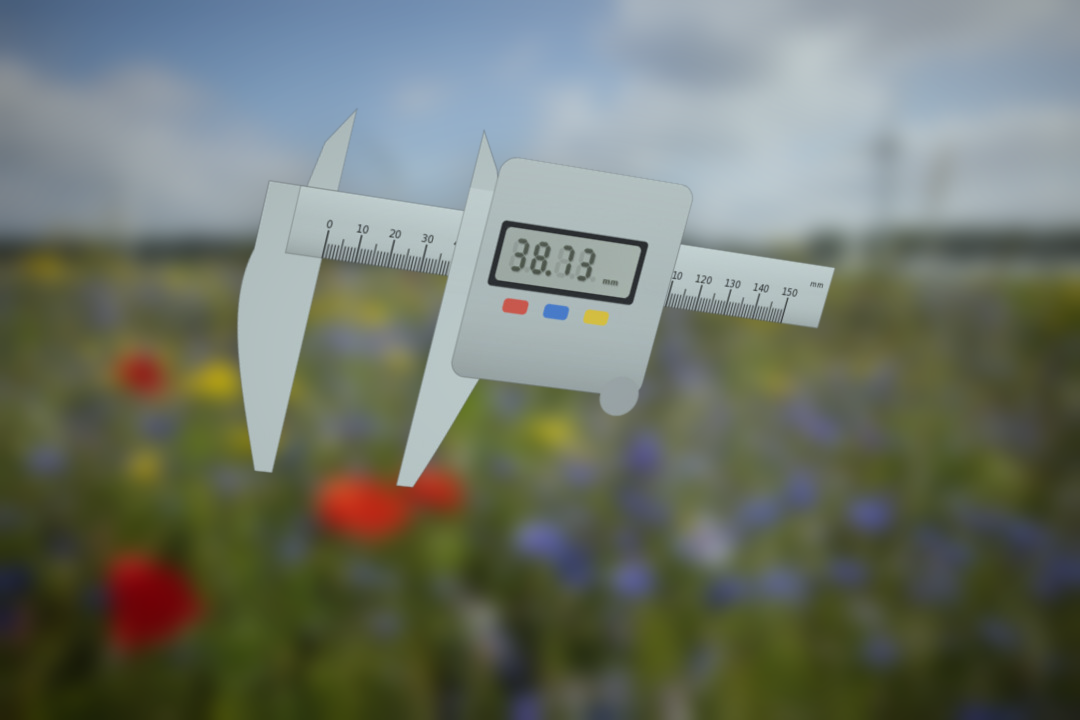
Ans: **38.73** mm
